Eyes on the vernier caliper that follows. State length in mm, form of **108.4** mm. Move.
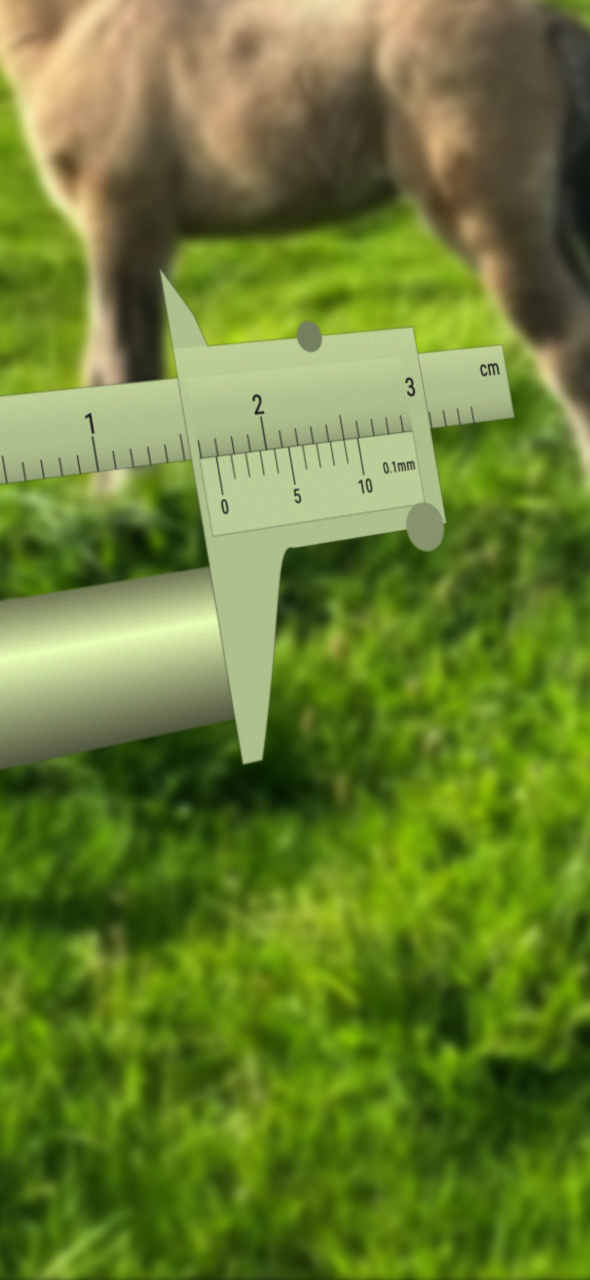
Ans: **16.9** mm
